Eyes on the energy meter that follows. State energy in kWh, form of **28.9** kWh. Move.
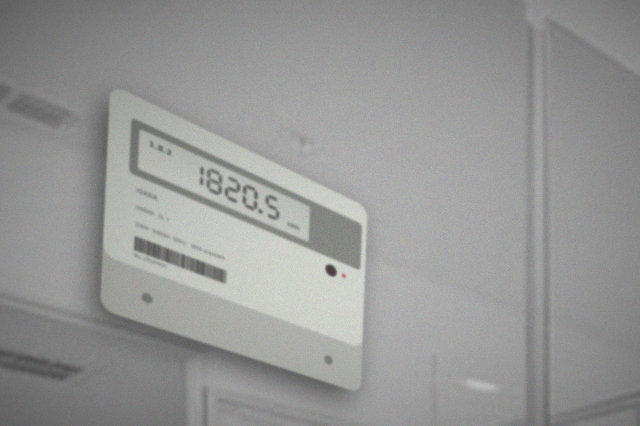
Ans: **1820.5** kWh
